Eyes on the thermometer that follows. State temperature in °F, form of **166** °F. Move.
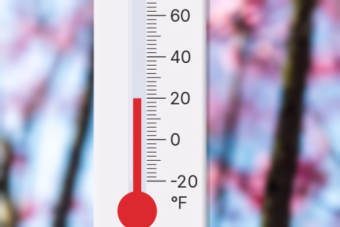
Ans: **20** °F
